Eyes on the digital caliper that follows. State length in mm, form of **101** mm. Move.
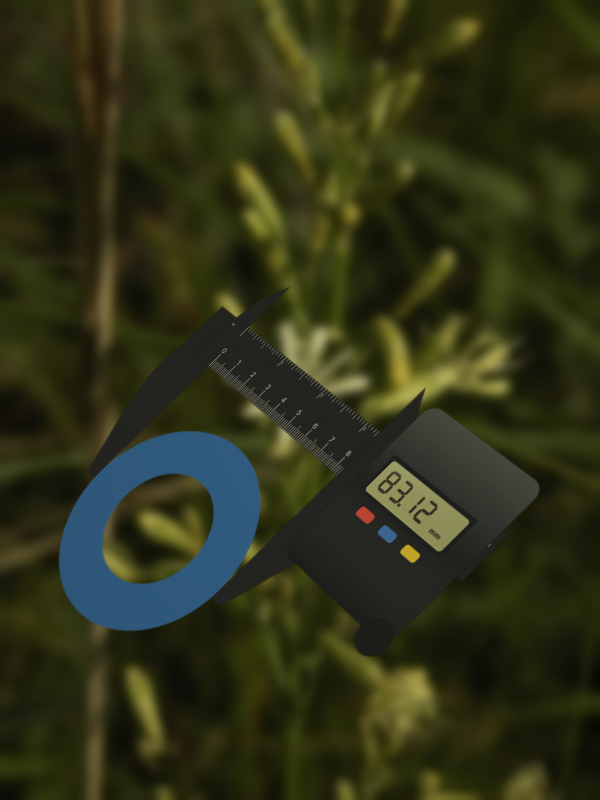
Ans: **83.12** mm
